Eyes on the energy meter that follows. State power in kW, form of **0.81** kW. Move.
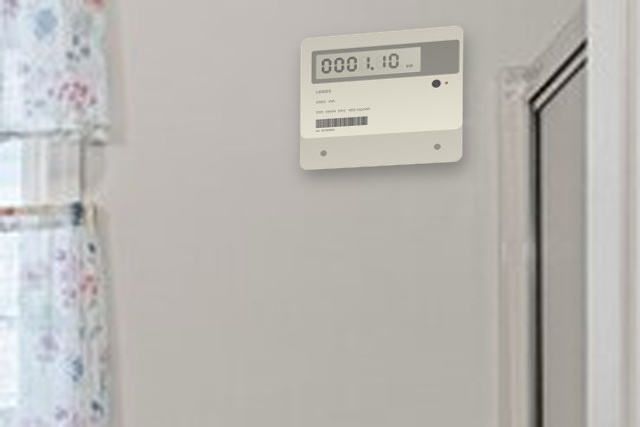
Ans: **1.10** kW
